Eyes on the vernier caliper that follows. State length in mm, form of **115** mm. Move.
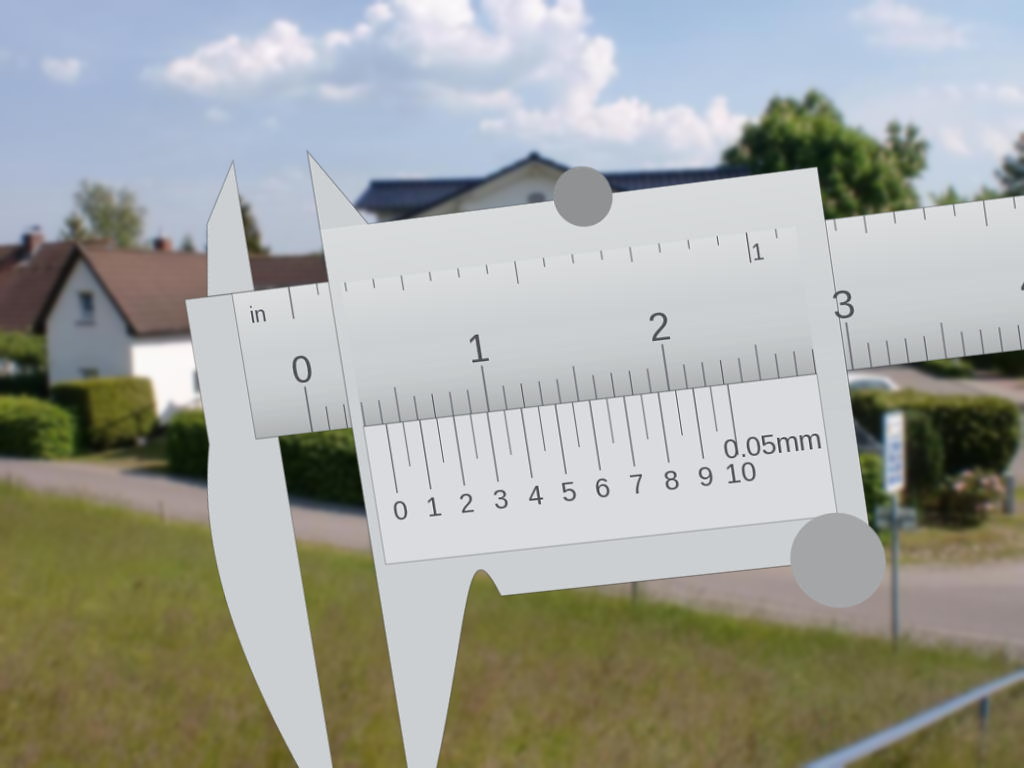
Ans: **4.2** mm
